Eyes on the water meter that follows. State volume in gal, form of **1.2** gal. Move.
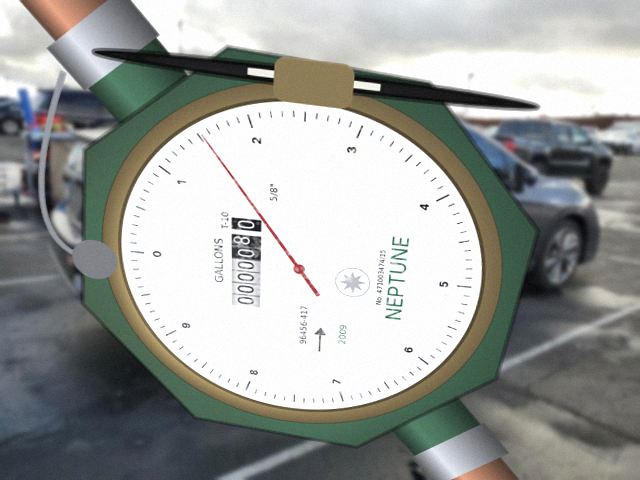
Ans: **81.5** gal
